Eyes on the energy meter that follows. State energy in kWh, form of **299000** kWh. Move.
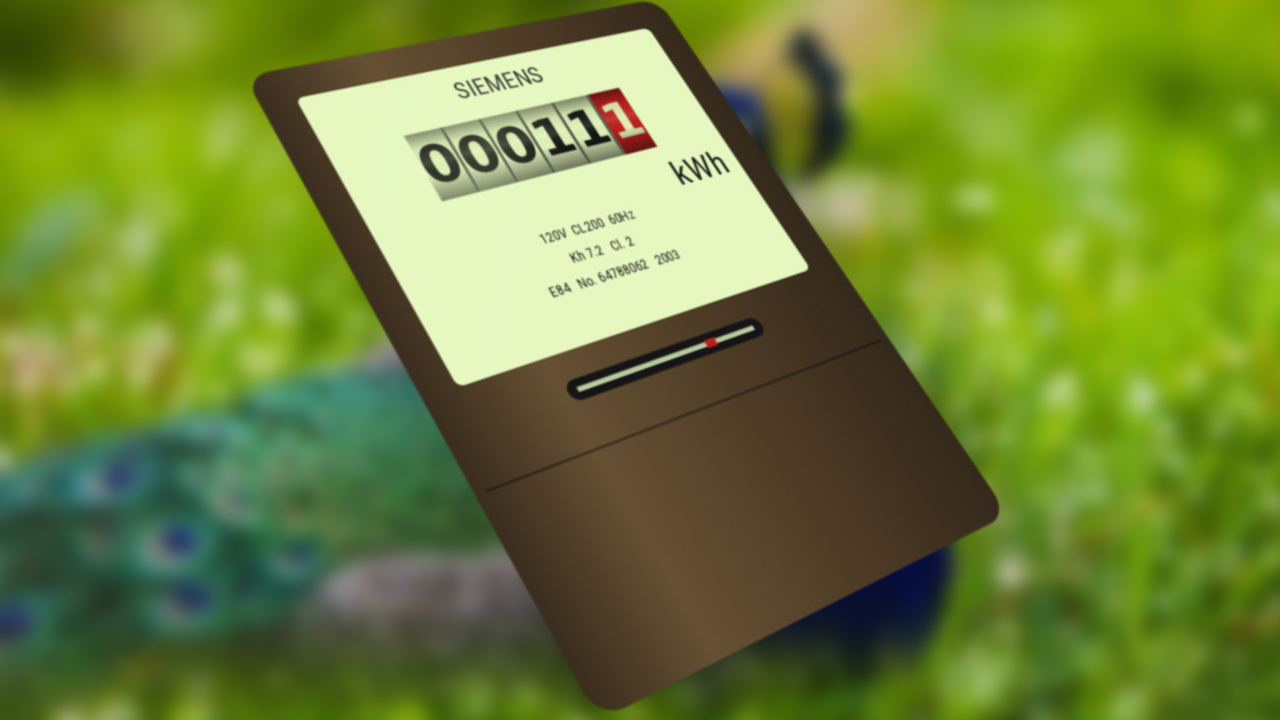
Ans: **11.1** kWh
